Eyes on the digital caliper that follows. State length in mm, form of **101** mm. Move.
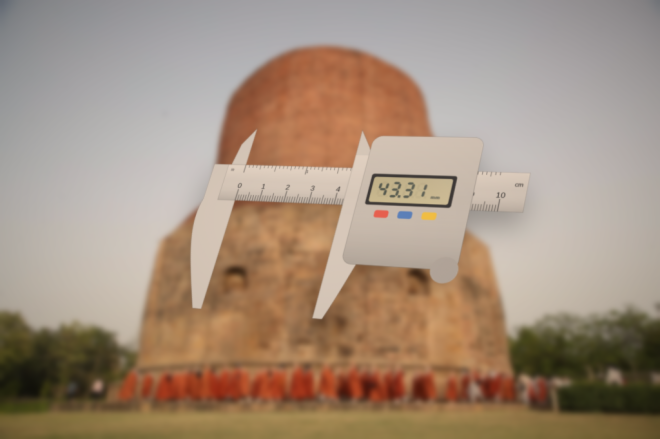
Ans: **43.31** mm
